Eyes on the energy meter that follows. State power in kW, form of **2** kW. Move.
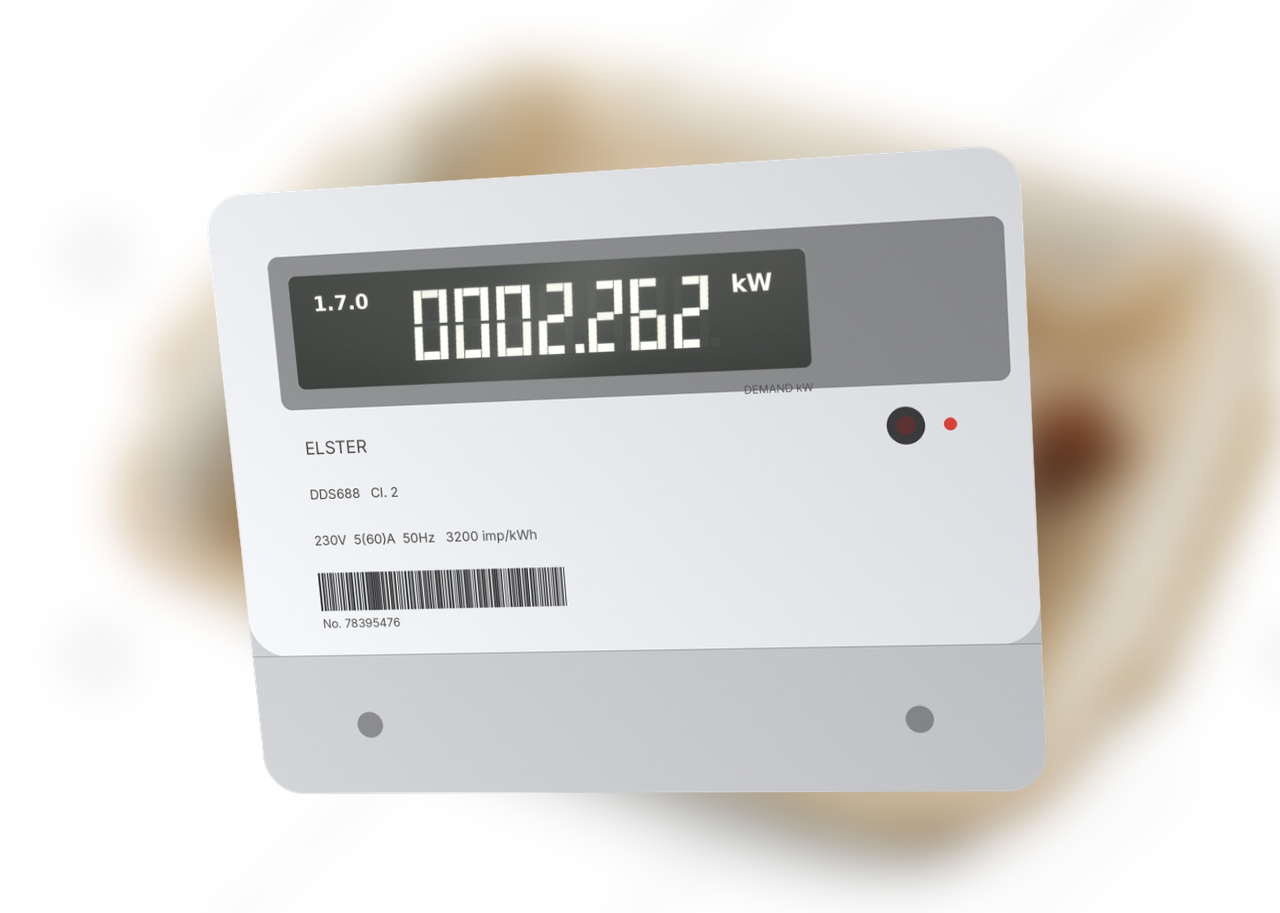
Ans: **2.262** kW
